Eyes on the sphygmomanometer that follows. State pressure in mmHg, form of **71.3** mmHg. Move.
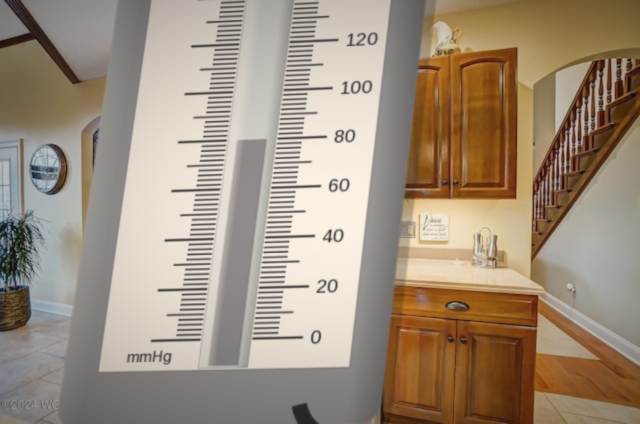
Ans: **80** mmHg
